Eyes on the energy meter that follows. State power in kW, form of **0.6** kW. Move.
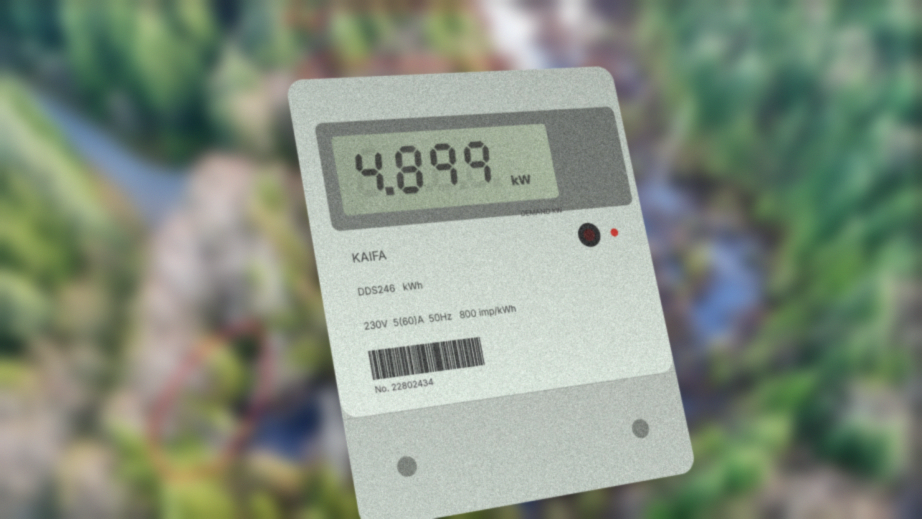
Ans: **4.899** kW
